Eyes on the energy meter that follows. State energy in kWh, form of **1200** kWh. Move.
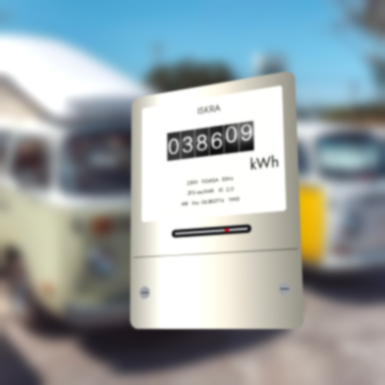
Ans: **38609** kWh
